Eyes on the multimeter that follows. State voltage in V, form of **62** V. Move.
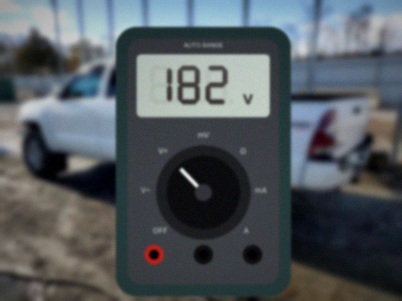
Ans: **182** V
